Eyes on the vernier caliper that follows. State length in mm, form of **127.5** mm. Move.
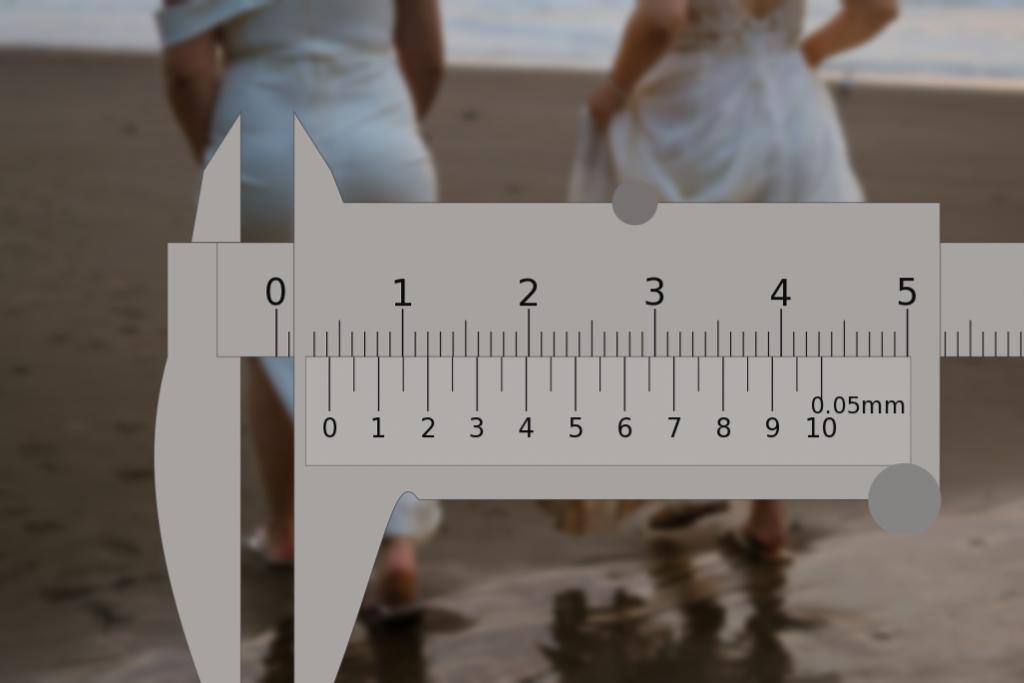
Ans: **4.2** mm
